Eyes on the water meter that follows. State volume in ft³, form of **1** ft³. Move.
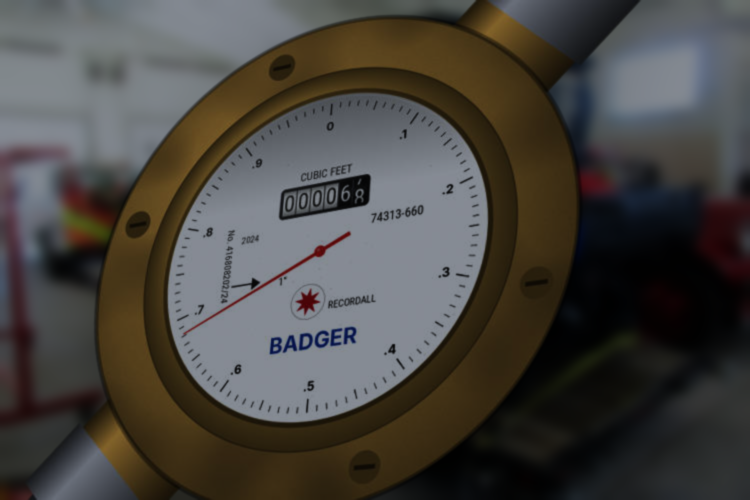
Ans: **67.68** ft³
